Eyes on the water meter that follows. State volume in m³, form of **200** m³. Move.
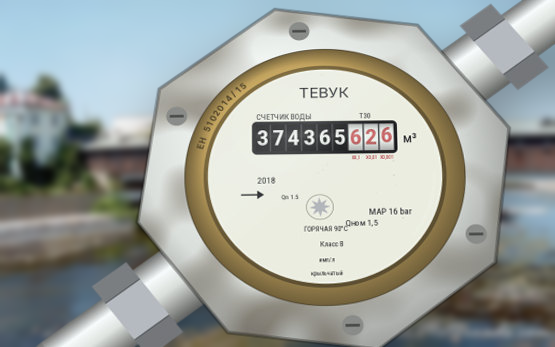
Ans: **374365.626** m³
